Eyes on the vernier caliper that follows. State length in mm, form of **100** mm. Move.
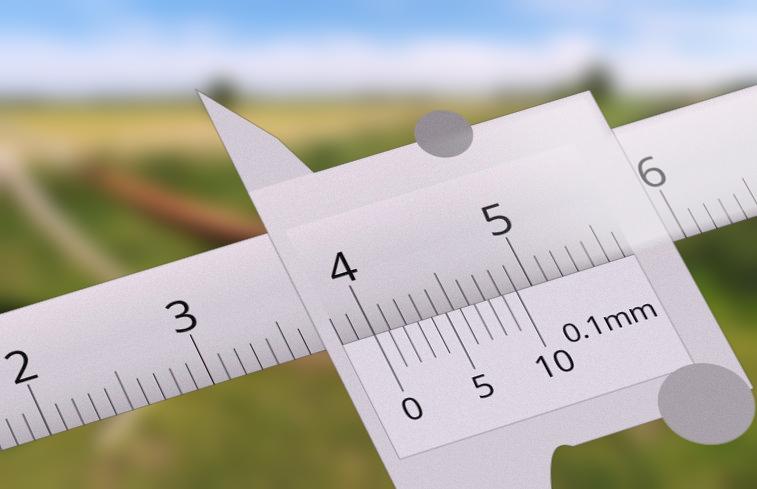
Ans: **40.0** mm
